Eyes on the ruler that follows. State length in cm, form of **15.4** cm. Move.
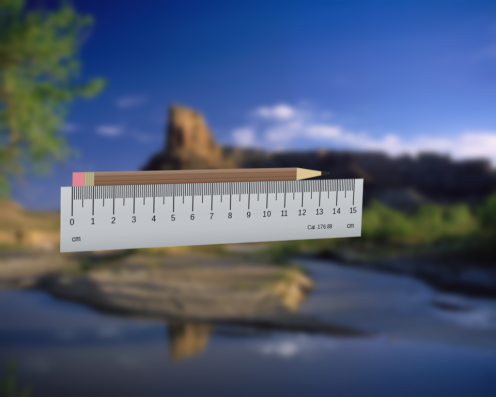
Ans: **13.5** cm
